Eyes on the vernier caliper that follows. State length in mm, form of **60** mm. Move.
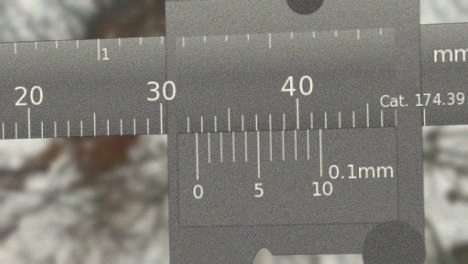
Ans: **32.6** mm
